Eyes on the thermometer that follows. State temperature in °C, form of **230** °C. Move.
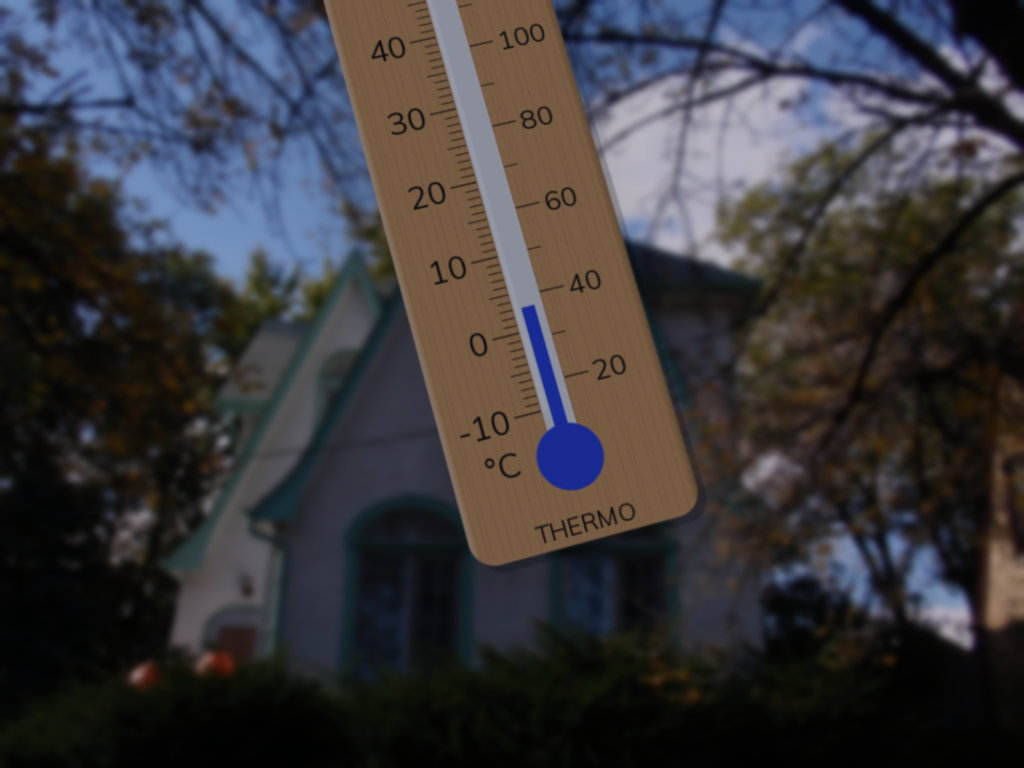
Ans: **3** °C
